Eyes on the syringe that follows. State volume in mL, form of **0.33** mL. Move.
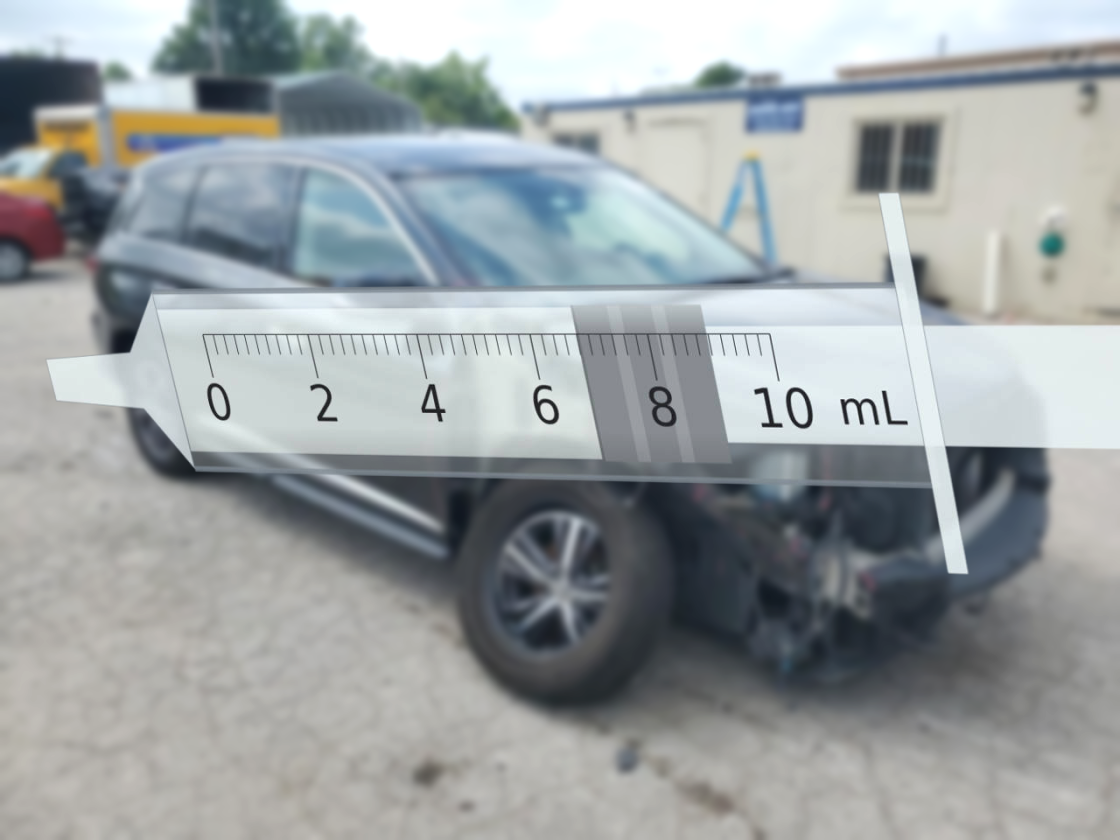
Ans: **6.8** mL
